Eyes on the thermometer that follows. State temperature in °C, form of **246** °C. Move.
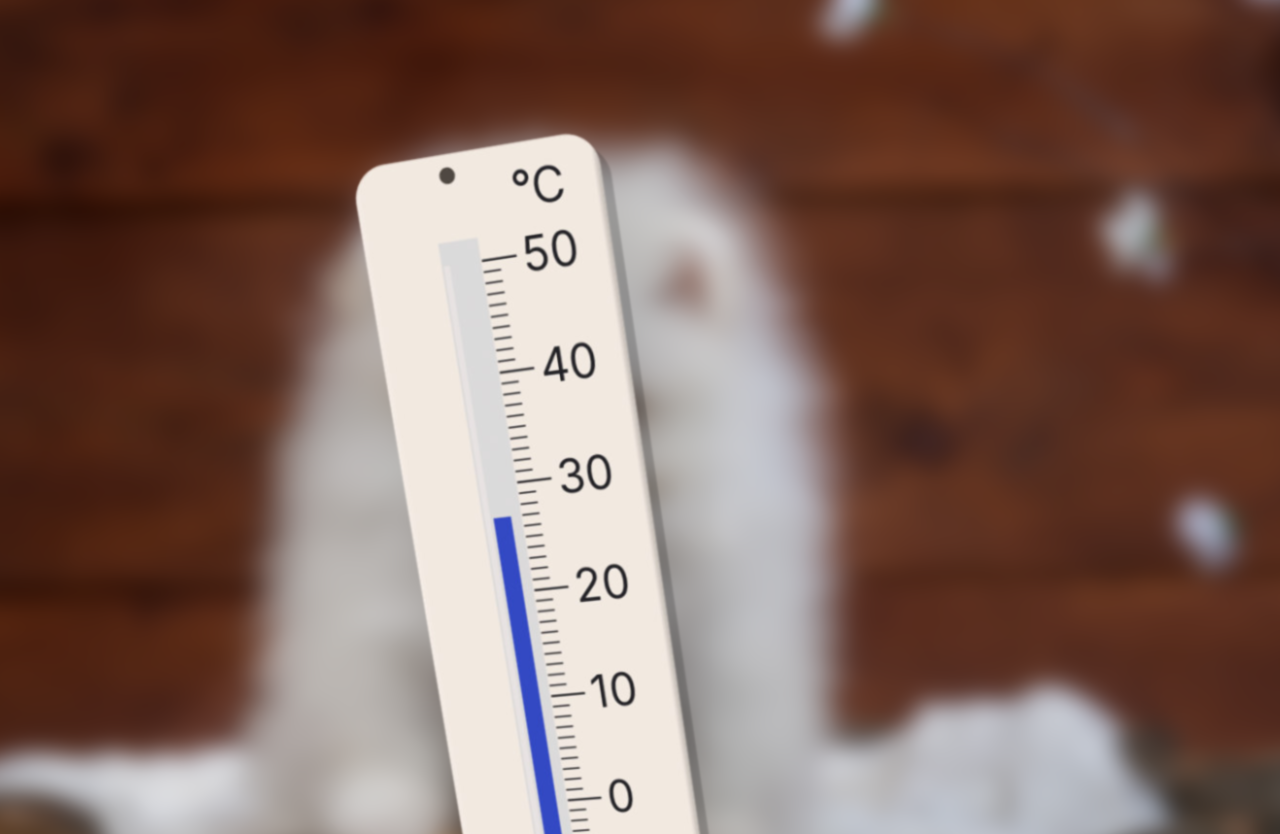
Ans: **27** °C
